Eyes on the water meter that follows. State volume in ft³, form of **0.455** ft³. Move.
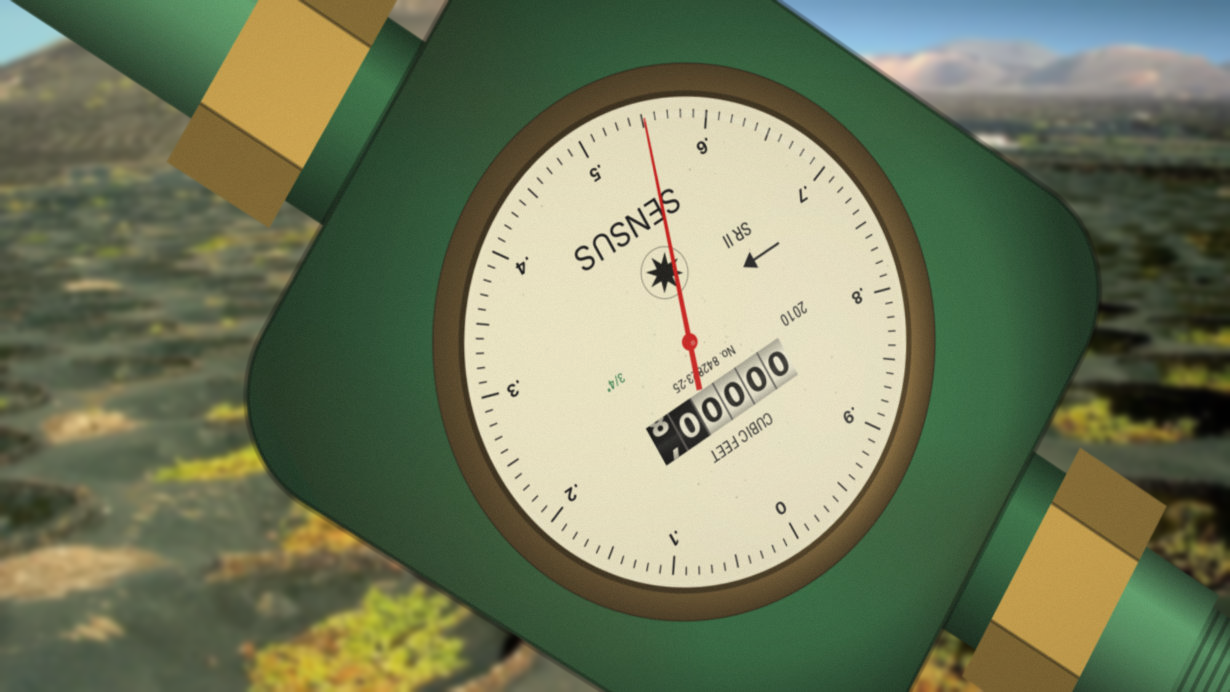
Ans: **7.55** ft³
